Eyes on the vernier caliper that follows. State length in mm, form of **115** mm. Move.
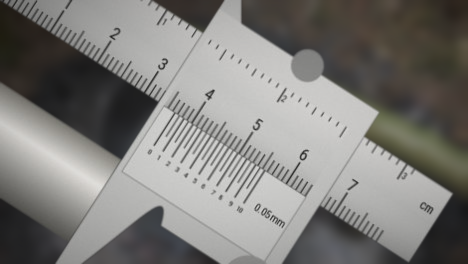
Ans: **36.5** mm
